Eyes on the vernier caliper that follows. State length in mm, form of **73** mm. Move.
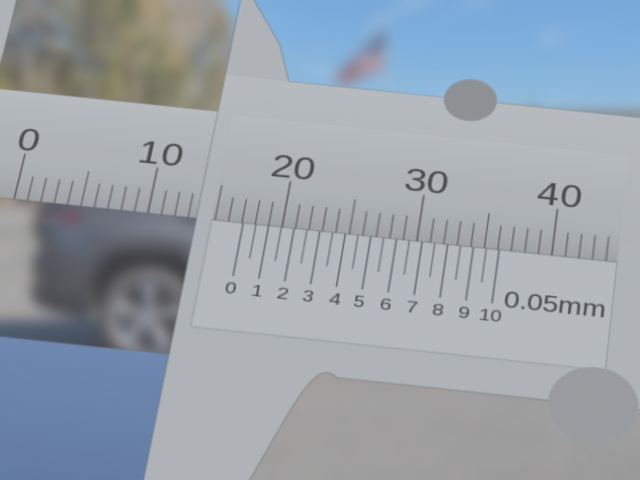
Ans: **17.1** mm
